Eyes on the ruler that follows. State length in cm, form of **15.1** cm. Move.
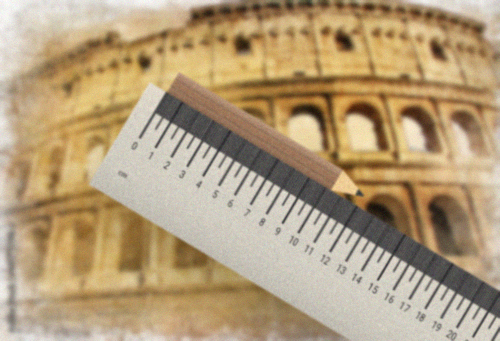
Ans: **12** cm
